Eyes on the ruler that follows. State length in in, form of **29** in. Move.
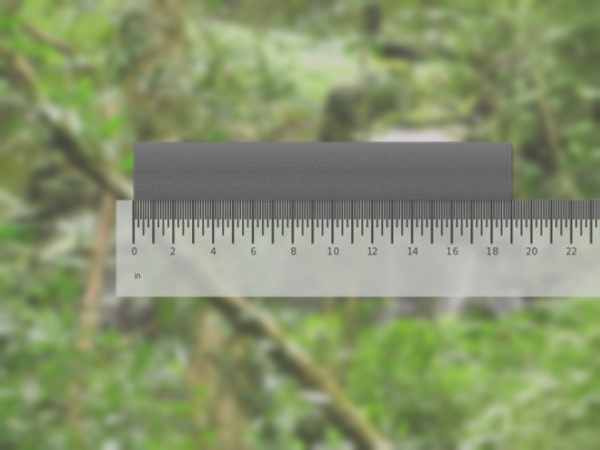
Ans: **19** in
